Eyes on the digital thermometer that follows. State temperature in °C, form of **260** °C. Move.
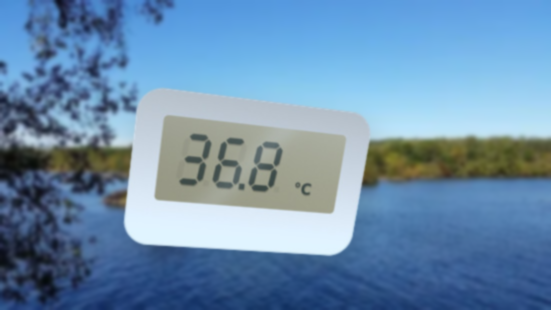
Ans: **36.8** °C
